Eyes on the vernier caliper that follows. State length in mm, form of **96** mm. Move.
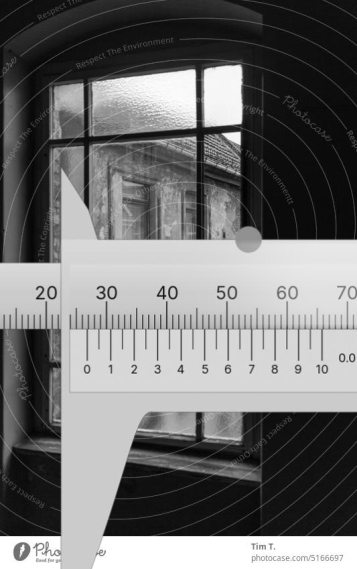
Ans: **26.8** mm
